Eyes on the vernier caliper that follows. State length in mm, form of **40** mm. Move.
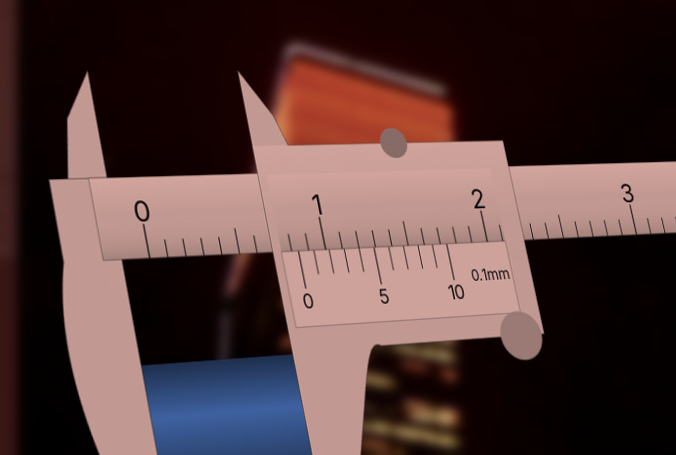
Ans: **8.4** mm
